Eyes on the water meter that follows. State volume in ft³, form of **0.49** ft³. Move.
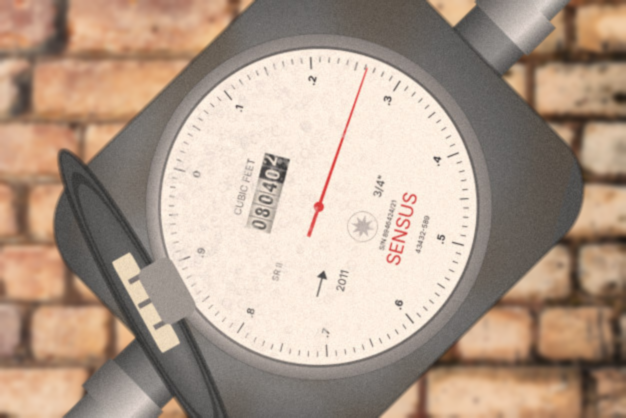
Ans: **80402.26** ft³
